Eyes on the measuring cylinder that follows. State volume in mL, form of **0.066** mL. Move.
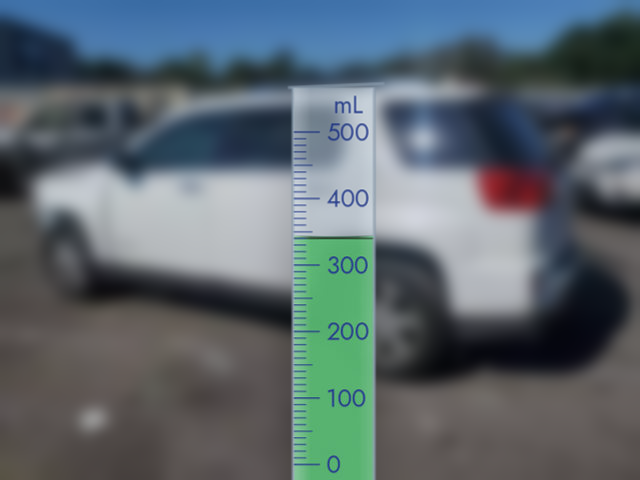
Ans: **340** mL
